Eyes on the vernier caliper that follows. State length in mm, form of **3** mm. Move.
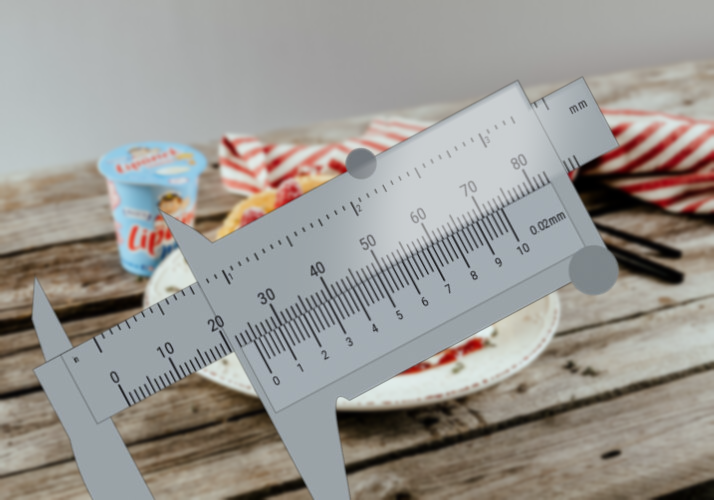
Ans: **24.5** mm
